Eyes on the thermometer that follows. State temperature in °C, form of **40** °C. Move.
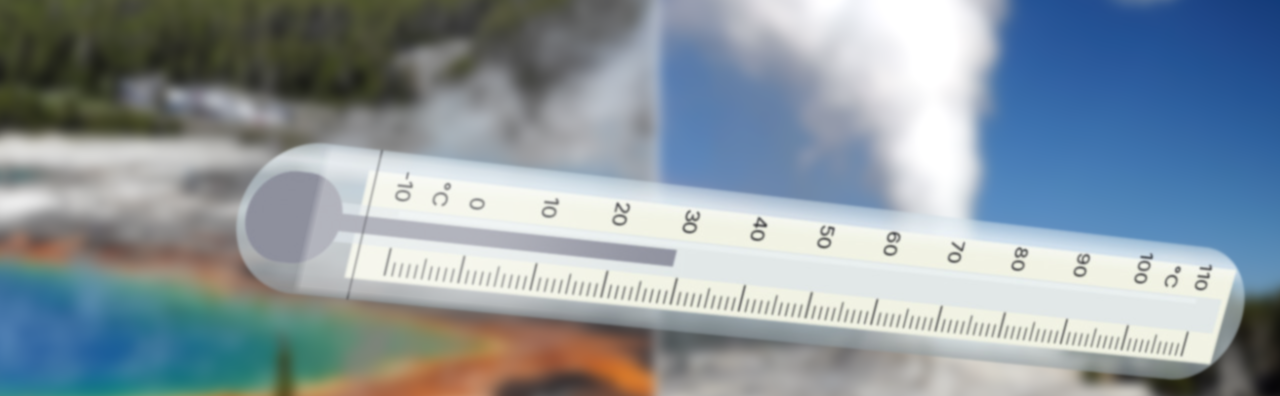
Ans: **29** °C
